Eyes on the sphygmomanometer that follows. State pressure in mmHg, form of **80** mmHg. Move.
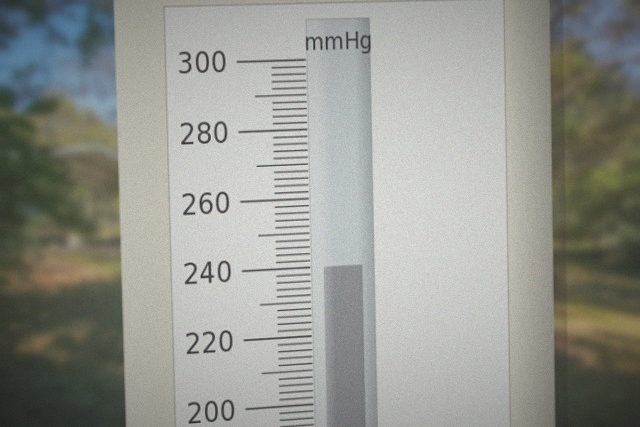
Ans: **240** mmHg
